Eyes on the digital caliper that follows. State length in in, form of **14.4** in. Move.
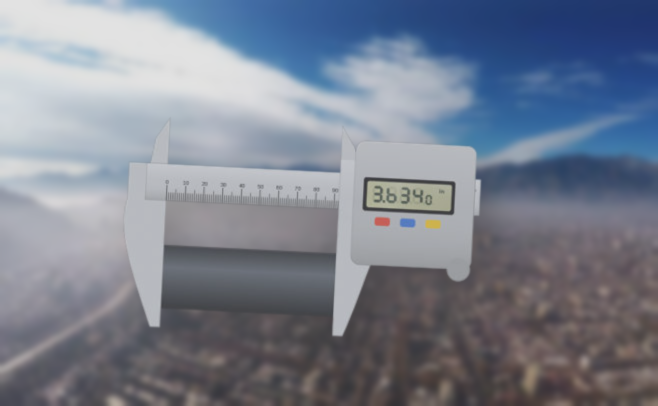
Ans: **3.6340** in
